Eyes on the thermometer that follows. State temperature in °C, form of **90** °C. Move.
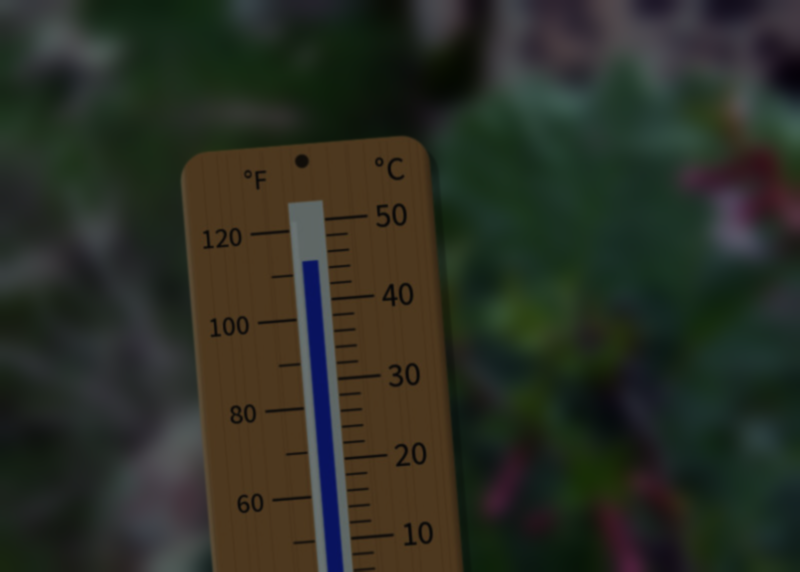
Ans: **45** °C
